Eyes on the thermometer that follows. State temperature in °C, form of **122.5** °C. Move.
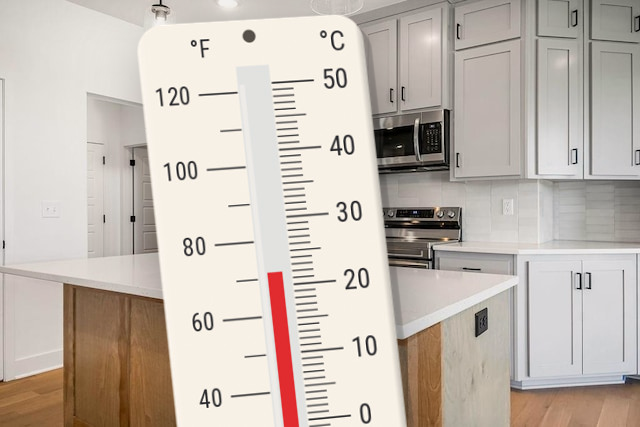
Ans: **22** °C
